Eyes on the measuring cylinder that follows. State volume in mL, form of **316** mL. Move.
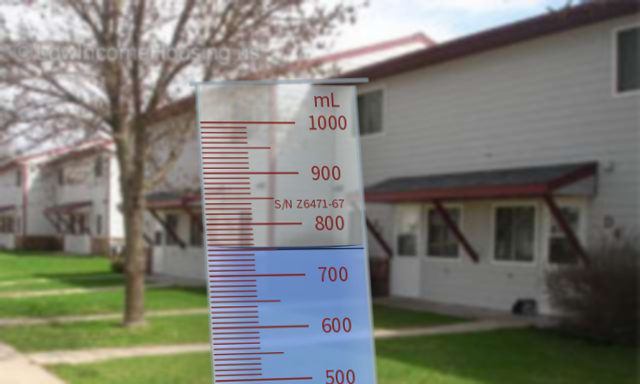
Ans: **750** mL
